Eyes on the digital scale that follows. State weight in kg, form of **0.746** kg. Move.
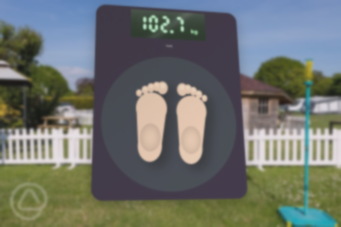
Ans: **102.7** kg
